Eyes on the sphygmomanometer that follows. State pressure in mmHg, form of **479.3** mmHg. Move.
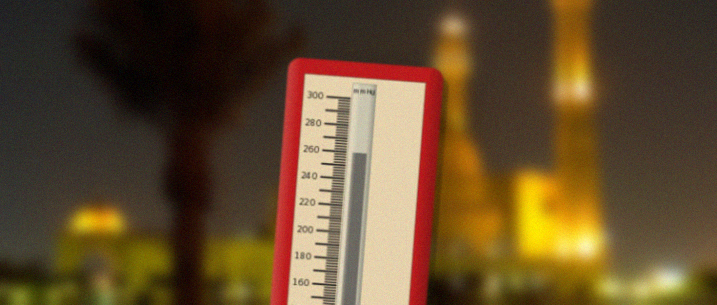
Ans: **260** mmHg
